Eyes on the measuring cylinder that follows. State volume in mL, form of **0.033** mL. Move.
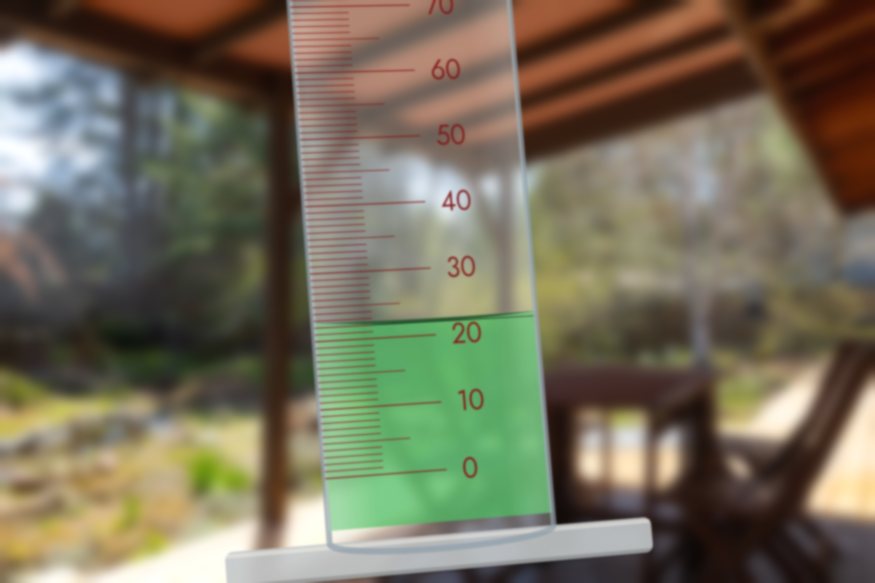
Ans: **22** mL
